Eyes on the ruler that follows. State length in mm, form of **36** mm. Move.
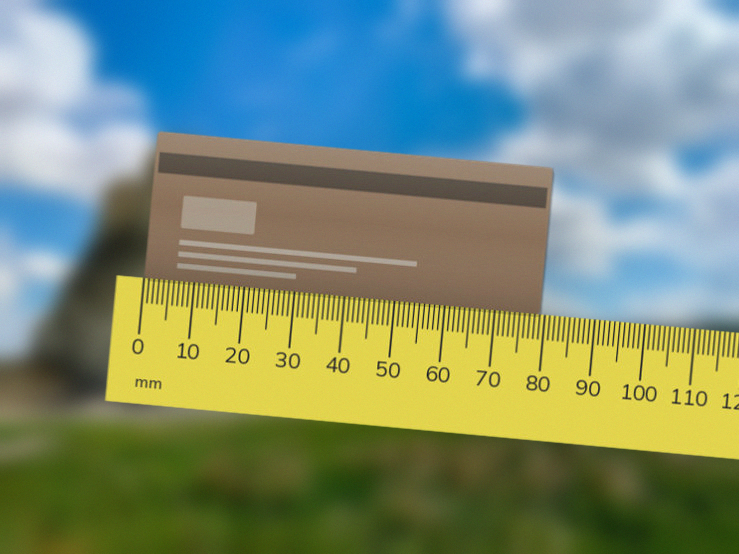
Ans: **79** mm
